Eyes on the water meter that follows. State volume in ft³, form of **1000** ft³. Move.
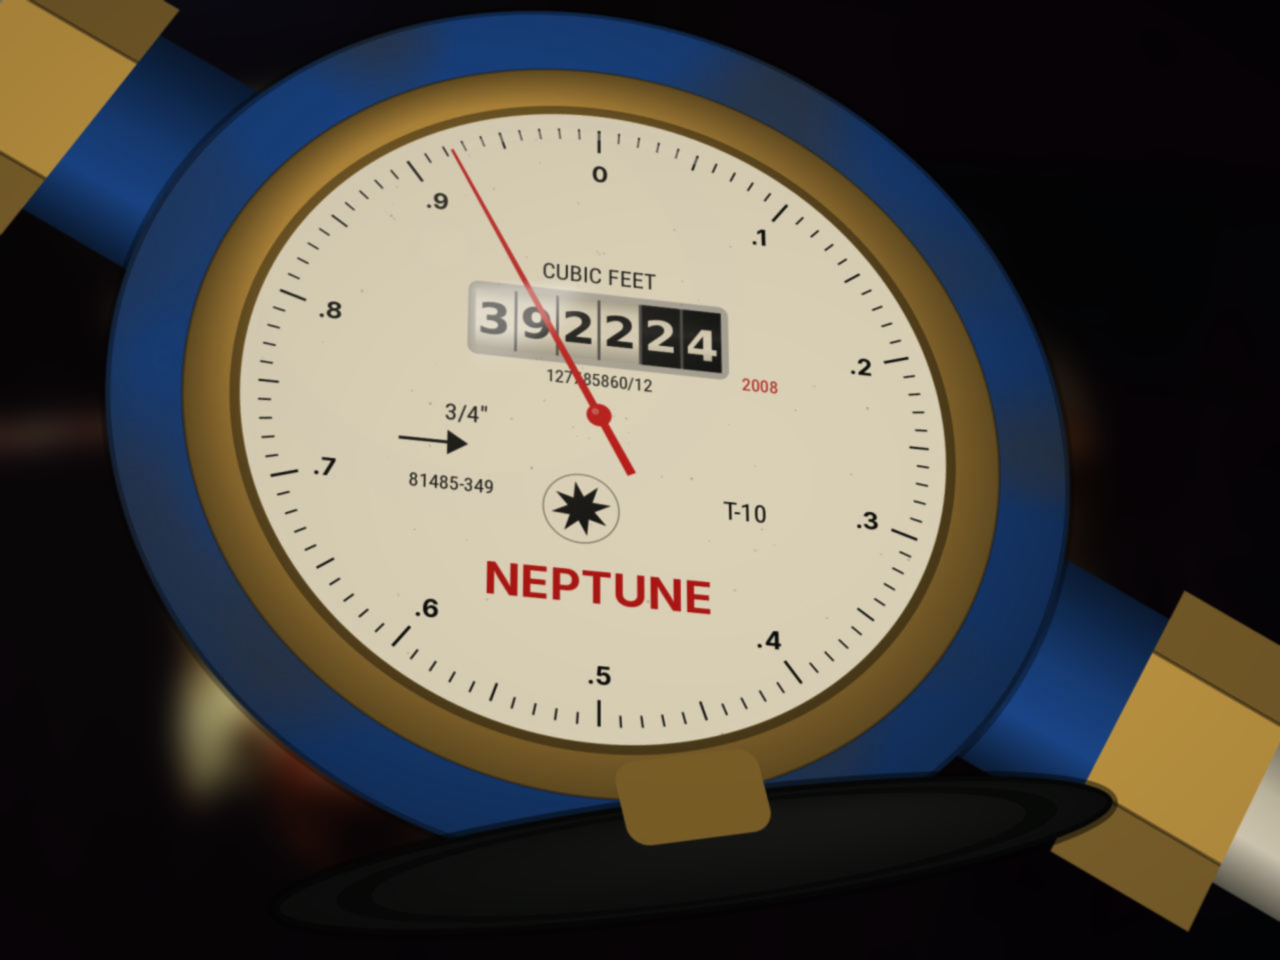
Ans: **392223.92** ft³
